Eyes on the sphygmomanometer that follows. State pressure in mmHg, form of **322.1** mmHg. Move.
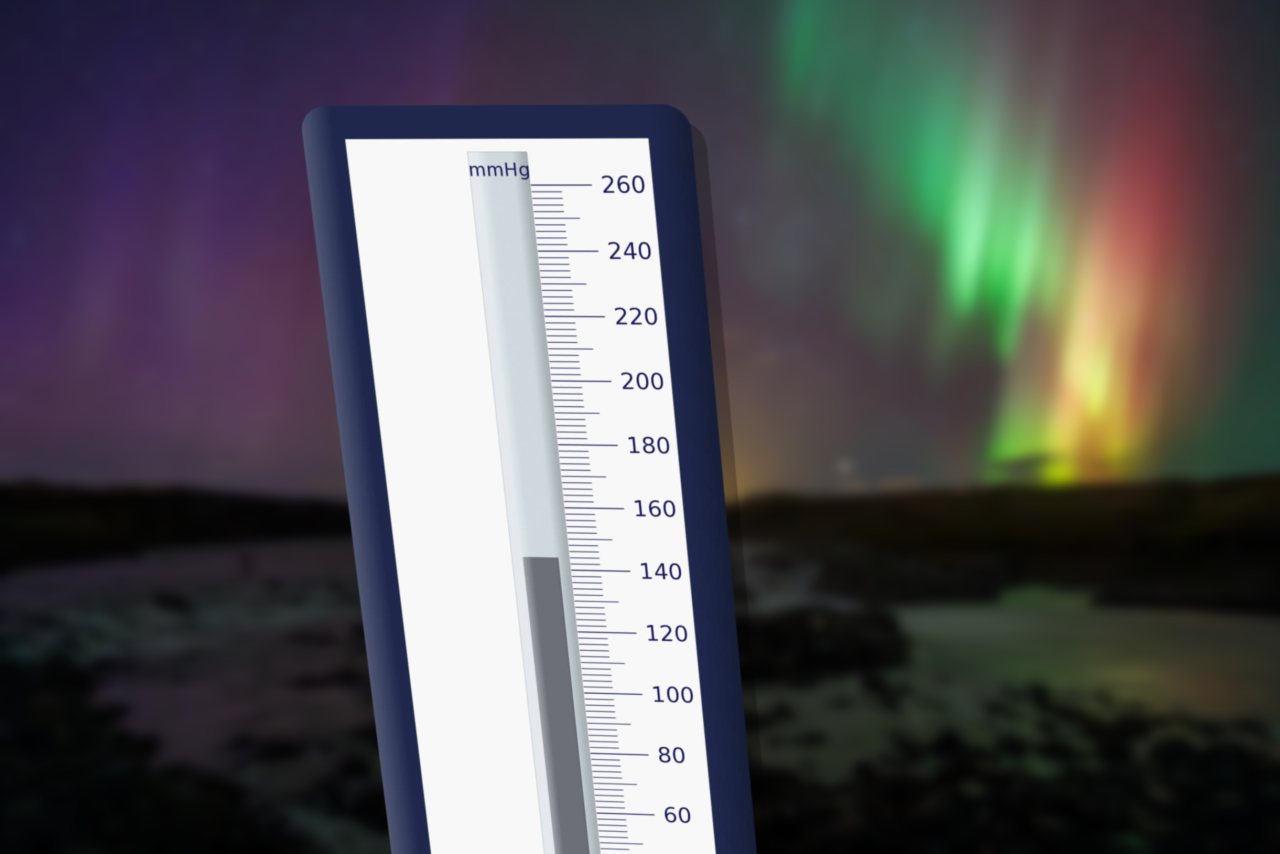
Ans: **144** mmHg
